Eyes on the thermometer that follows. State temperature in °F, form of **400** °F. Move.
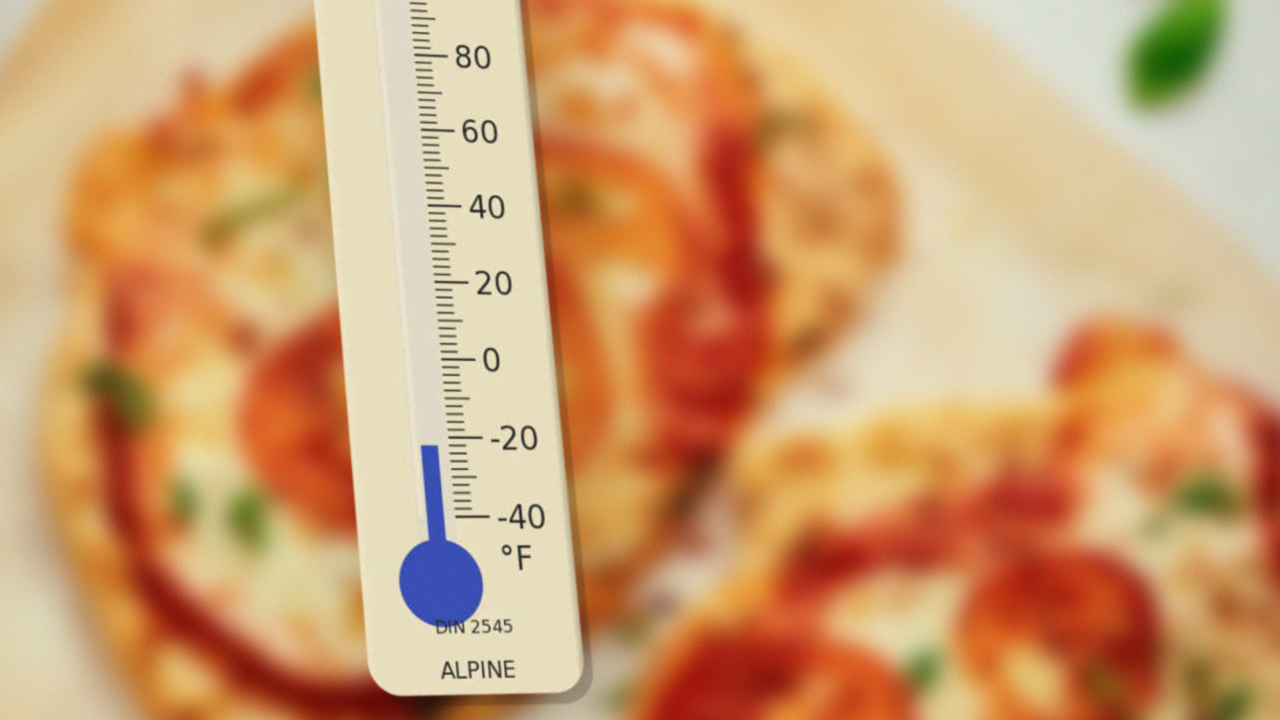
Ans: **-22** °F
